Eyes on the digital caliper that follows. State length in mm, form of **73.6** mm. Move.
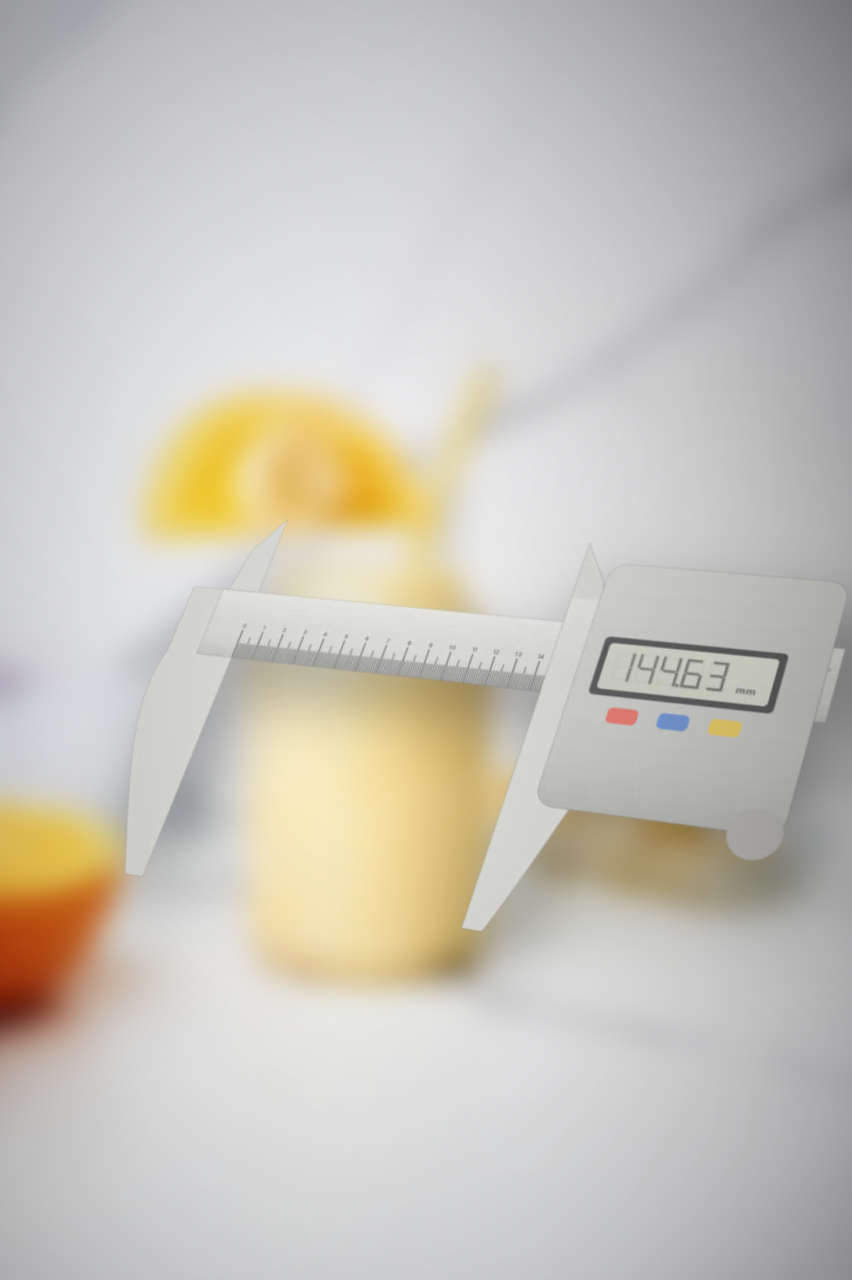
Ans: **144.63** mm
